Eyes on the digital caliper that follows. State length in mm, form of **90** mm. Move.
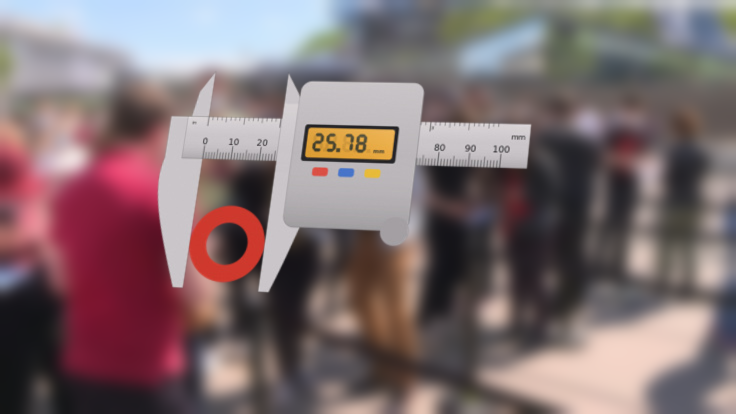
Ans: **25.78** mm
